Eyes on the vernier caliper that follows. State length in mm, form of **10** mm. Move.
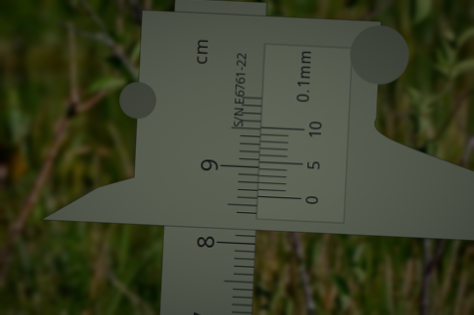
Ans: **86.2** mm
